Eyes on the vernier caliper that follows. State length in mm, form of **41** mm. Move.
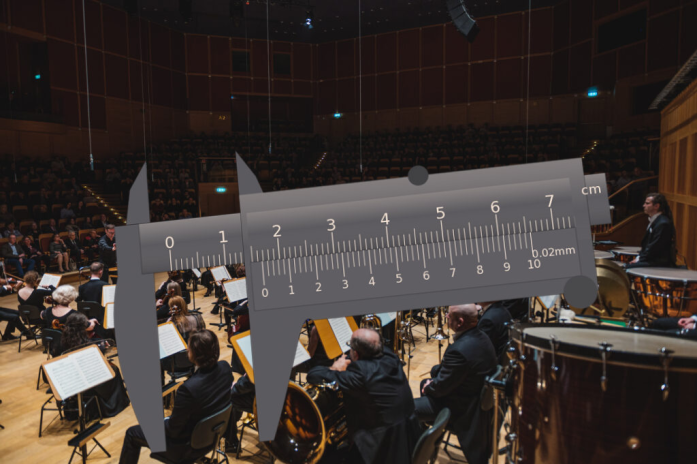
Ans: **16.8** mm
